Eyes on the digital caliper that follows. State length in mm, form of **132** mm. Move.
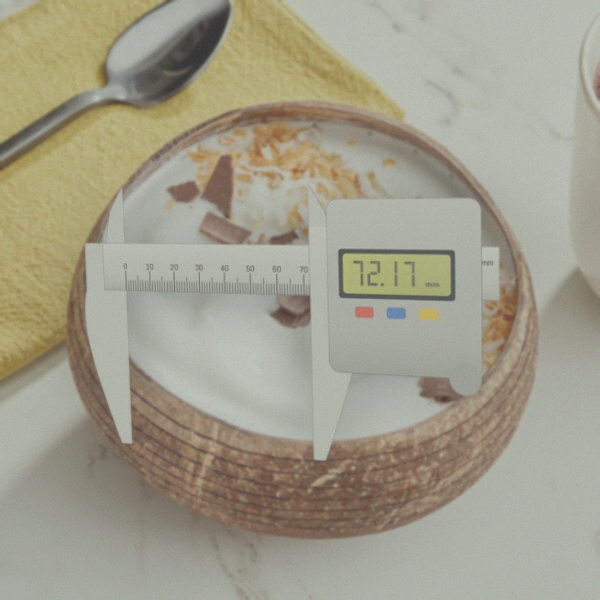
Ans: **72.17** mm
